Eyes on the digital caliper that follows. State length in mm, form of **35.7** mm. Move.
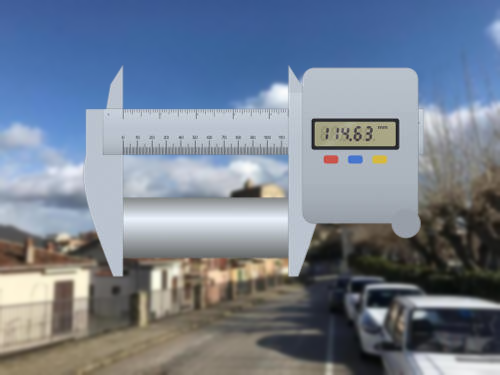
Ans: **114.63** mm
